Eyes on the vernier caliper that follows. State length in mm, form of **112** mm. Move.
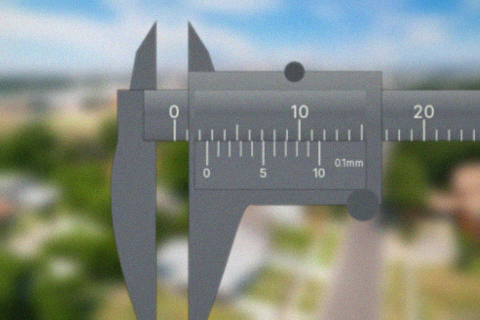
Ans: **2.6** mm
